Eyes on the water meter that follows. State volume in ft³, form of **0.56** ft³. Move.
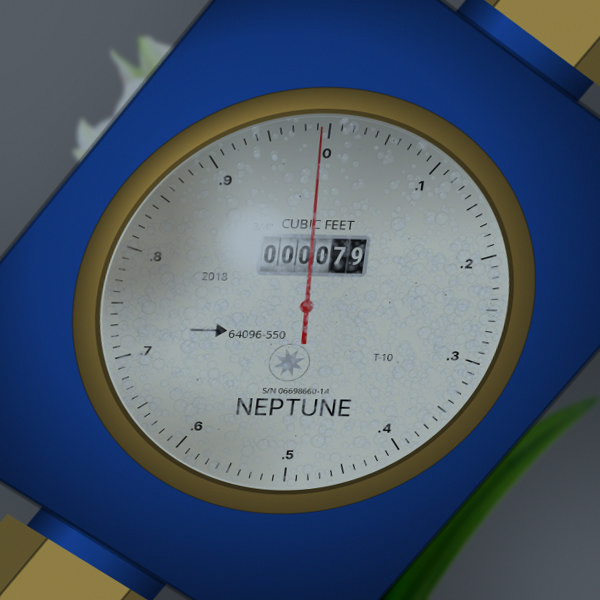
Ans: **78.99** ft³
